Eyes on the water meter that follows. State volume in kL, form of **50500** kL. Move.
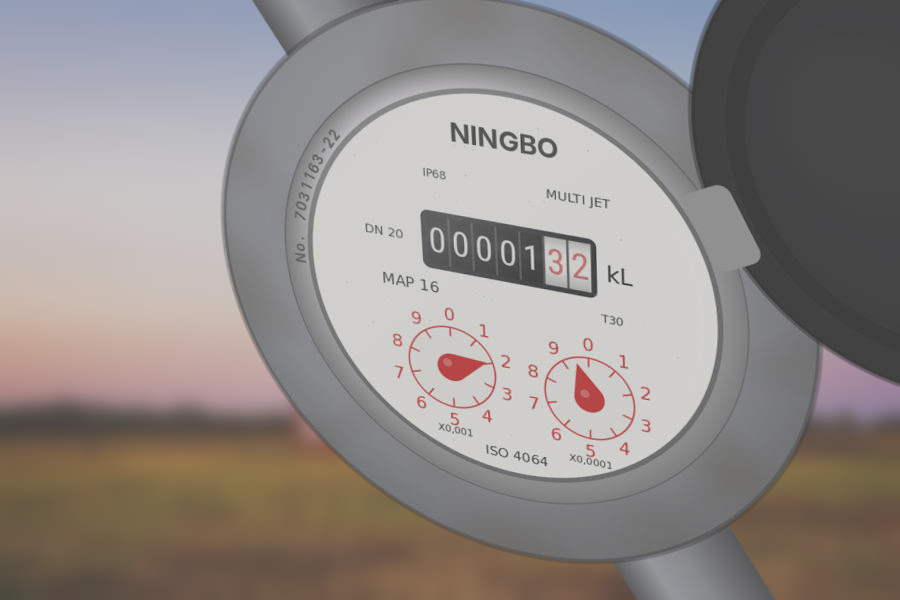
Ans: **1.3219** kL
